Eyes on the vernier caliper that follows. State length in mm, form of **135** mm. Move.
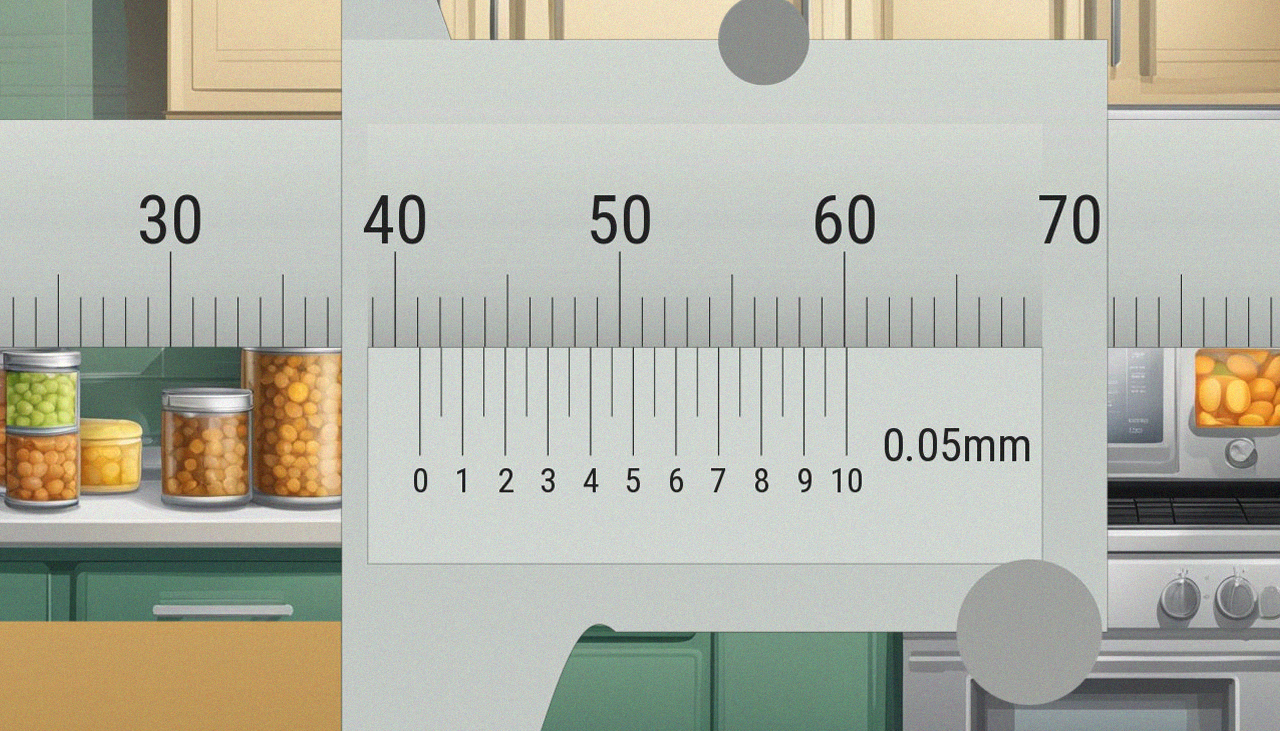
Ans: **41.1** mm
